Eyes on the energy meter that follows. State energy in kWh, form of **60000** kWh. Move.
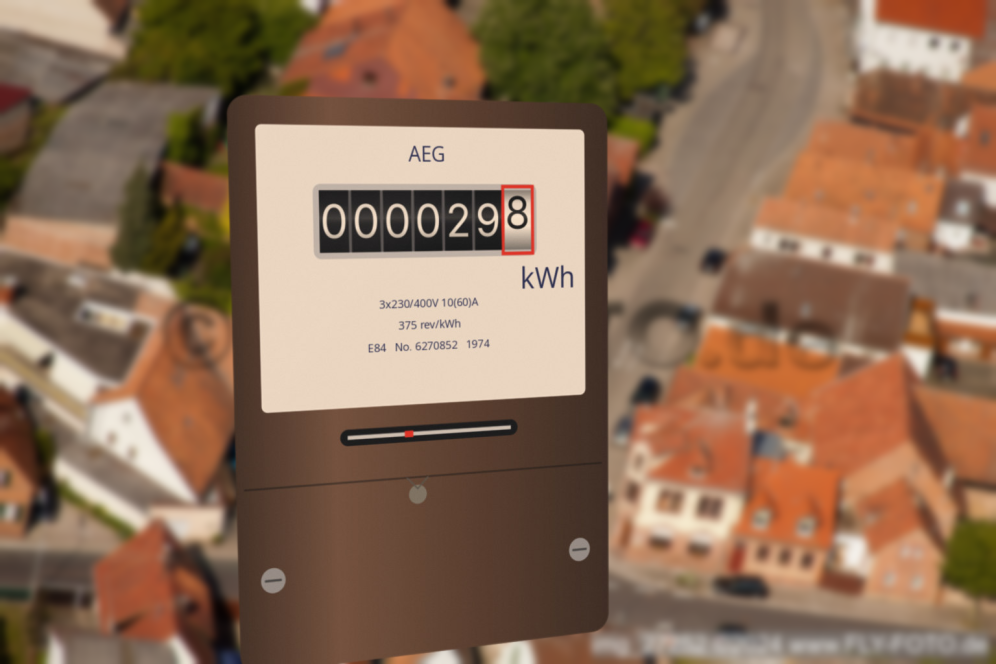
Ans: **29.8** kWh
